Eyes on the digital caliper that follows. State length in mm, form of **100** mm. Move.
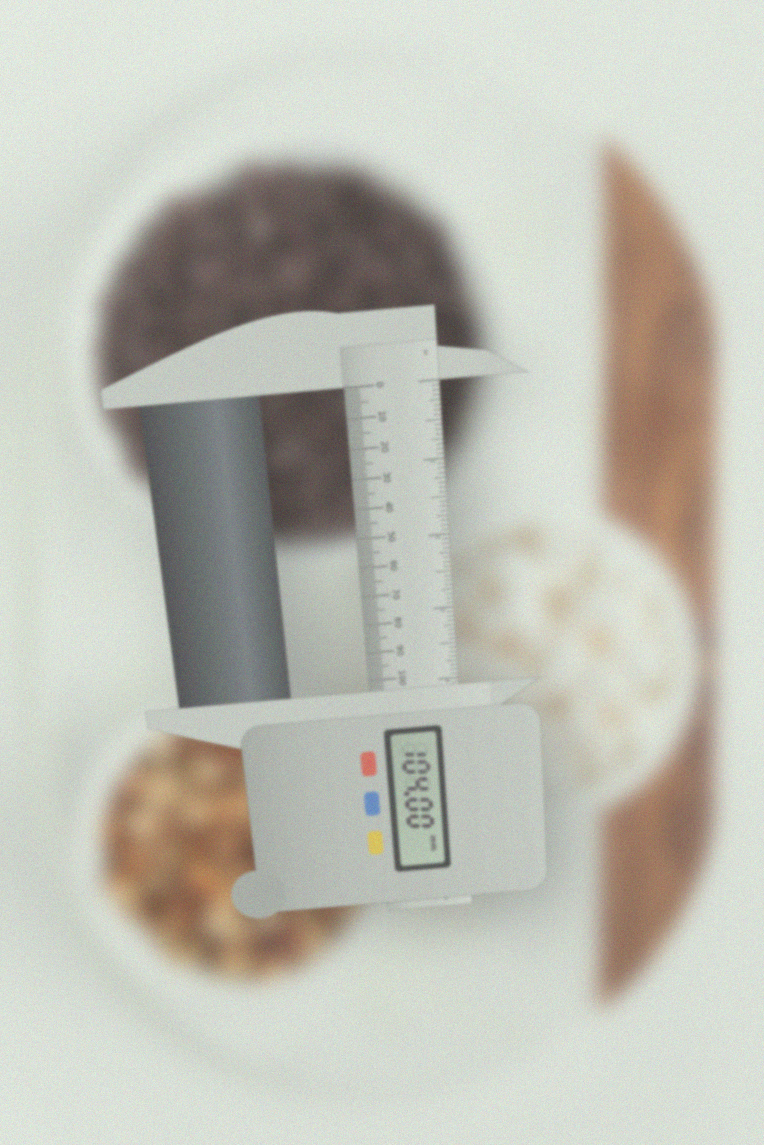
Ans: **104.00** mm
